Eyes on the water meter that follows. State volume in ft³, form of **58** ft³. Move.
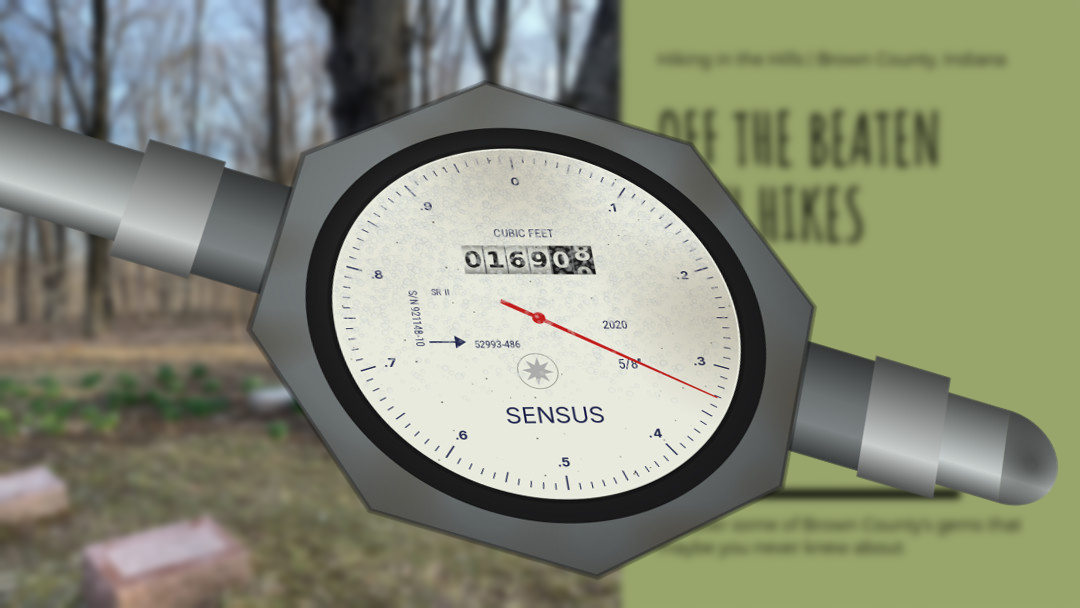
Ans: **16908.33** ft³
